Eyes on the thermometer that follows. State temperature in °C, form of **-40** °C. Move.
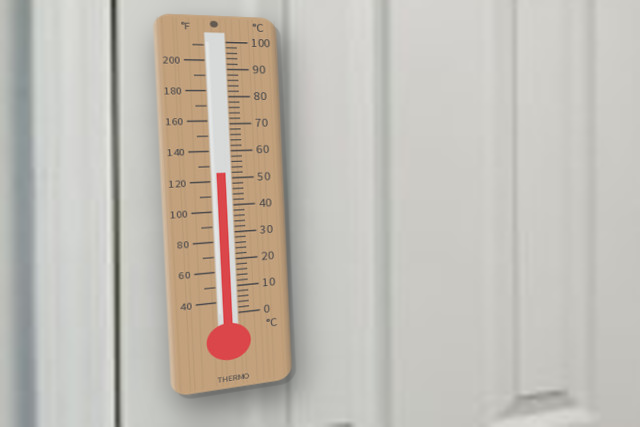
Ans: **52** °C
